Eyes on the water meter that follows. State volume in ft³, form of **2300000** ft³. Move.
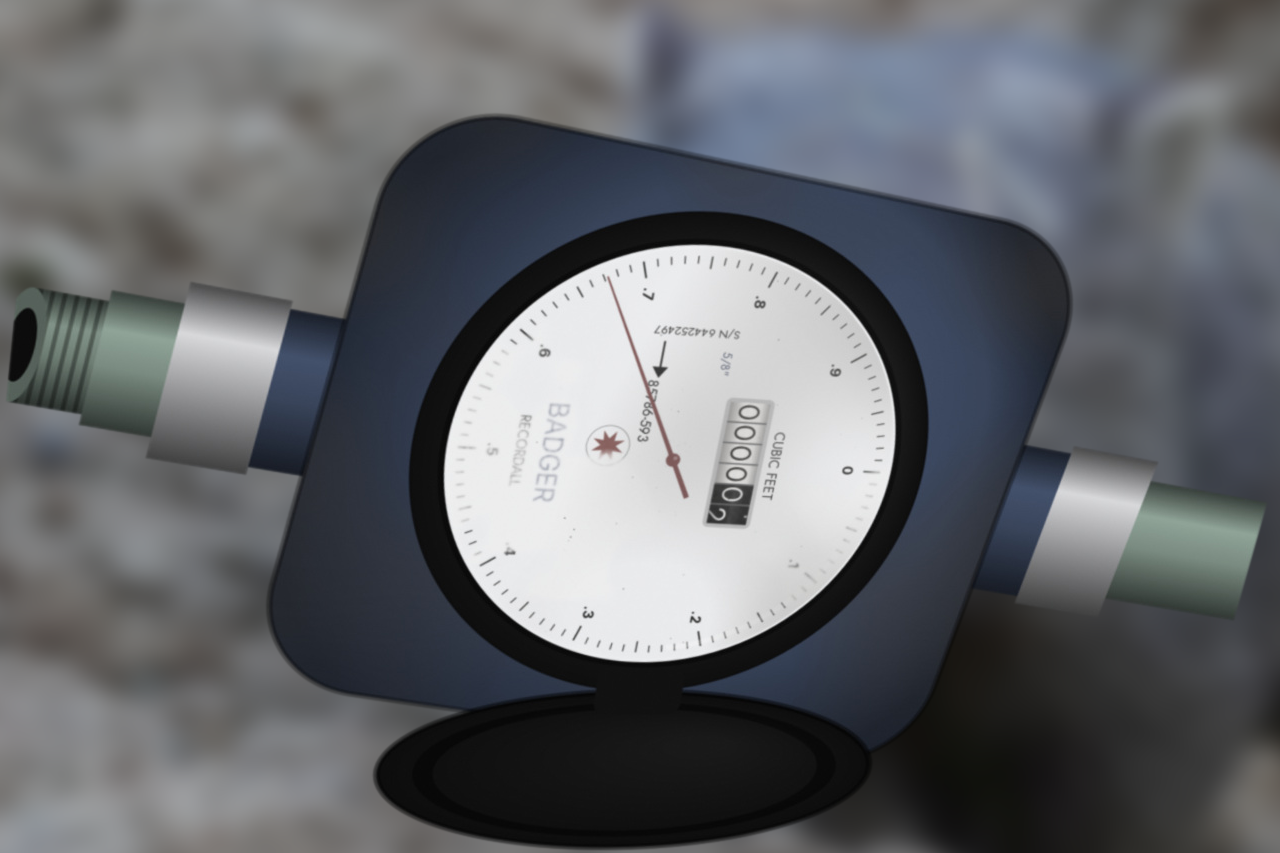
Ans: **1.67** ft³
